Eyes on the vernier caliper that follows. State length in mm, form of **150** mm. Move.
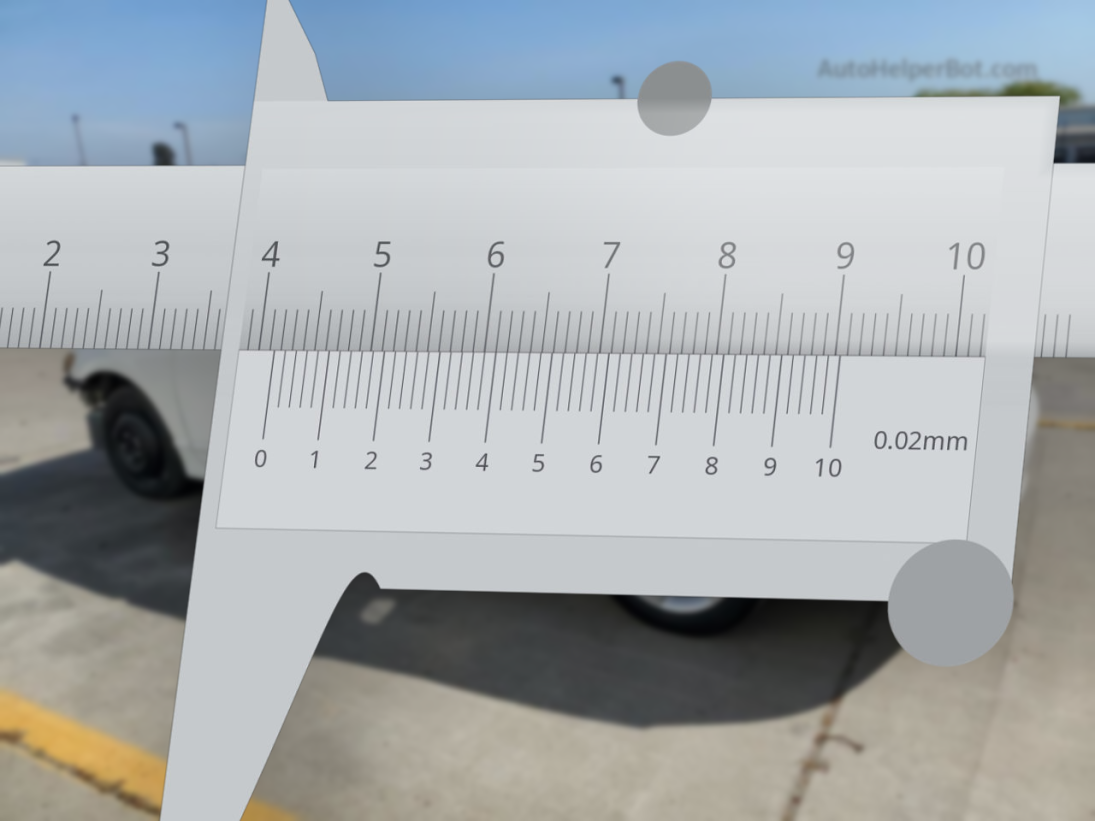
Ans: **41.4** mm
